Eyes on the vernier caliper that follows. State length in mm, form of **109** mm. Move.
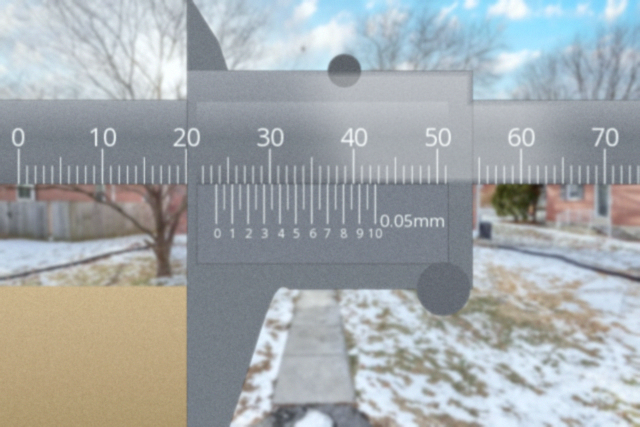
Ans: **23.6** mm
